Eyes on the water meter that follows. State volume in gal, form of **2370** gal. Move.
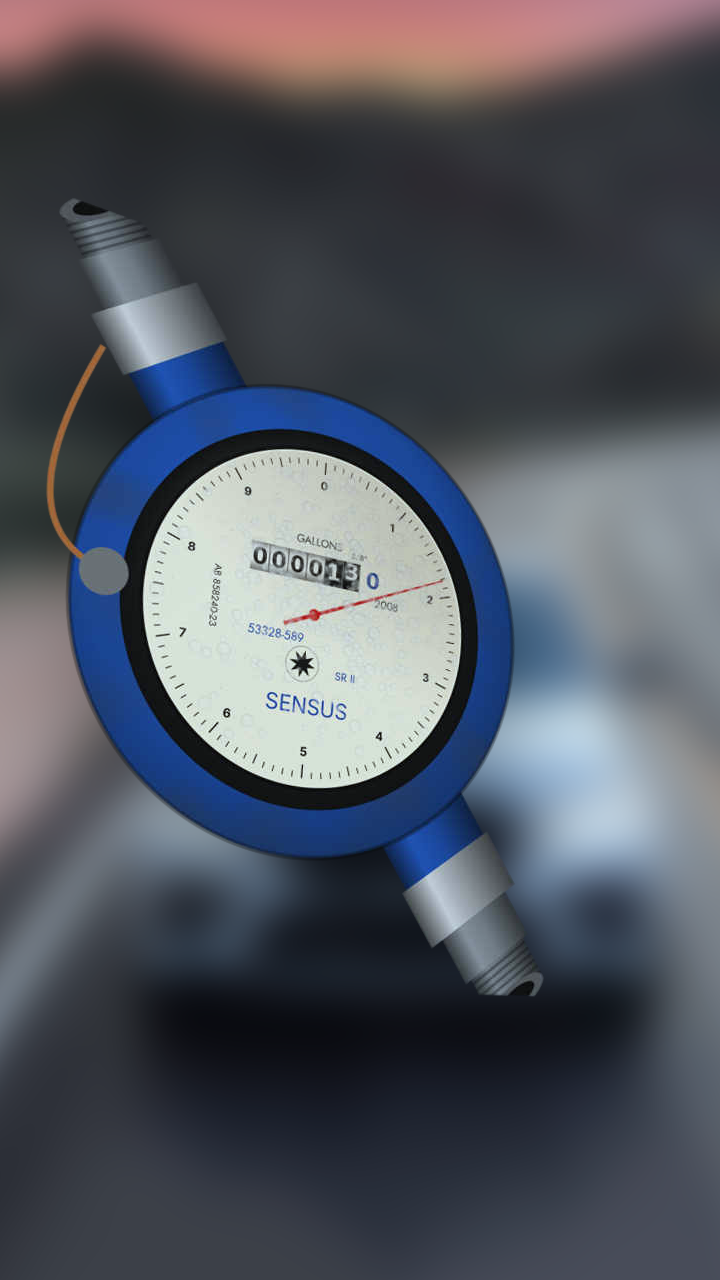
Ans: **131.8** gal
